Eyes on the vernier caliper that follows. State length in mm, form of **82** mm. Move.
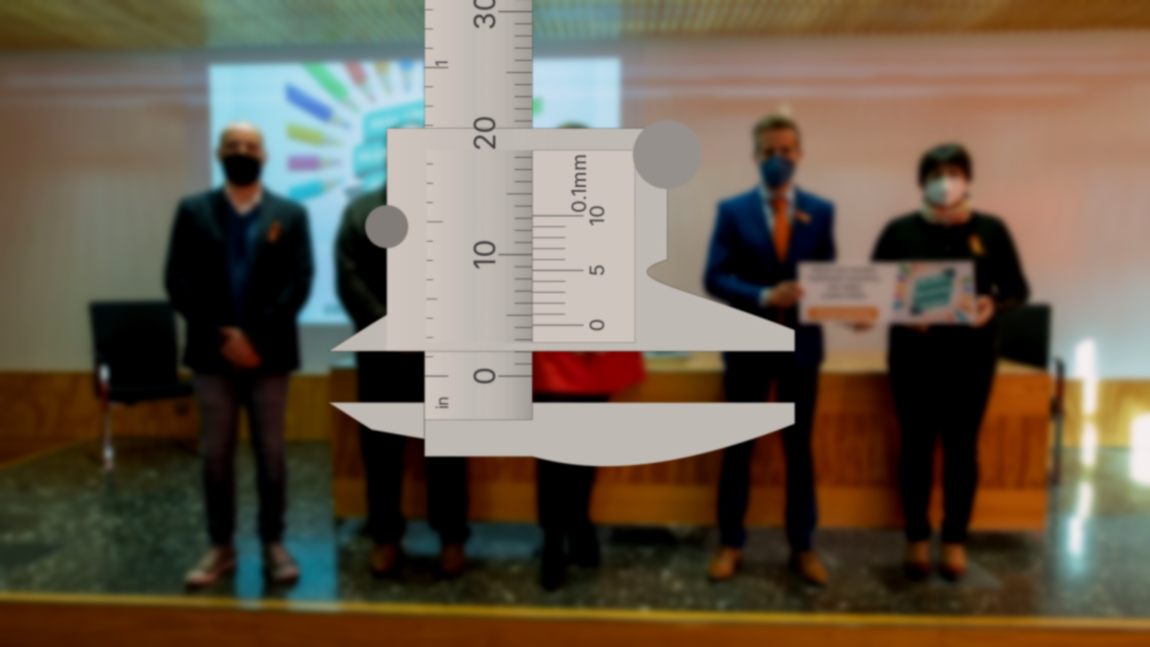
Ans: **4.2** mm
